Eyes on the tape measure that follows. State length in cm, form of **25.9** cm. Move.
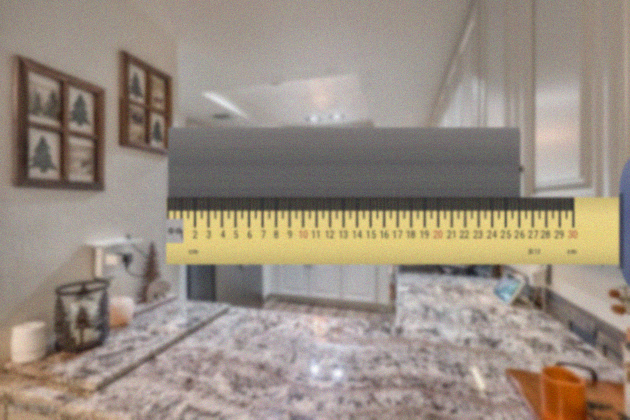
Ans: **26** cm
